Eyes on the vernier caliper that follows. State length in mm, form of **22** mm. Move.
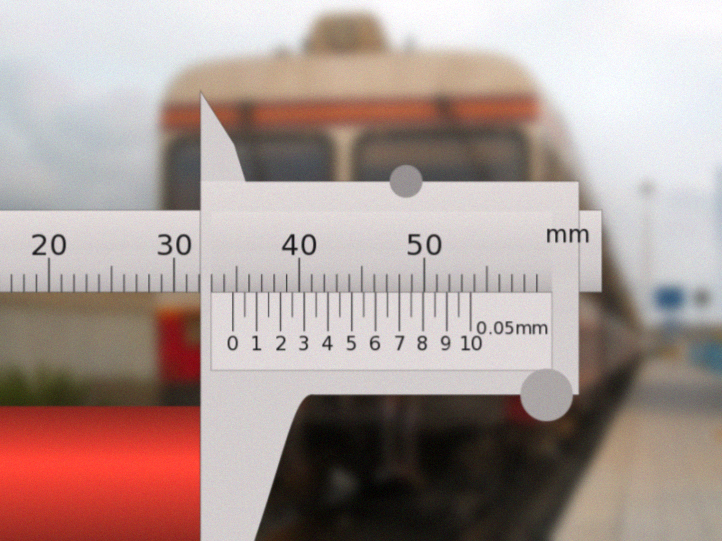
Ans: **34.7** mm
